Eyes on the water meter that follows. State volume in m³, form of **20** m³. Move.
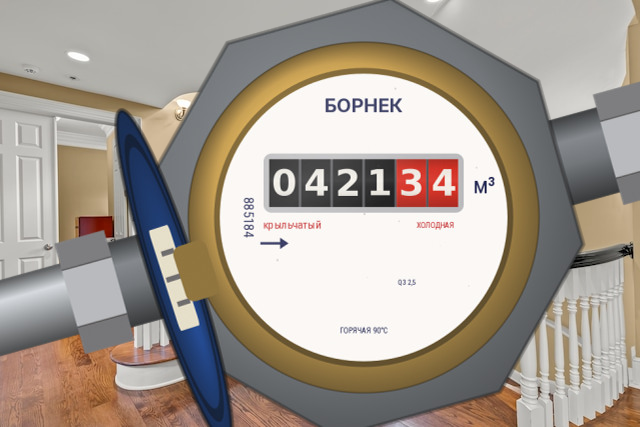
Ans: **421.34** m³
